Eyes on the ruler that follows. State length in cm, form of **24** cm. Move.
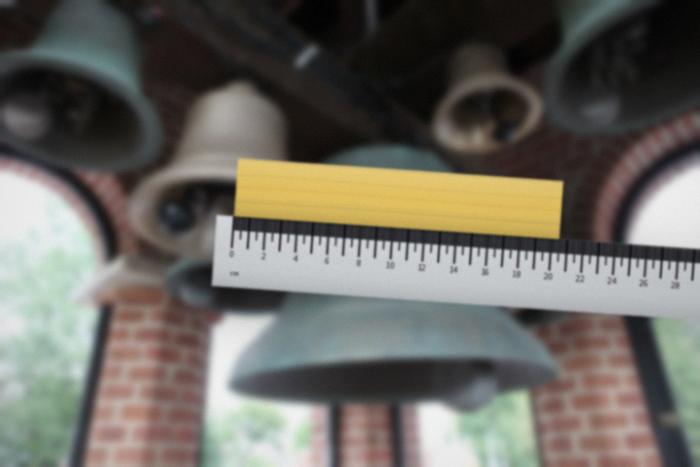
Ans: **20.5** cm
